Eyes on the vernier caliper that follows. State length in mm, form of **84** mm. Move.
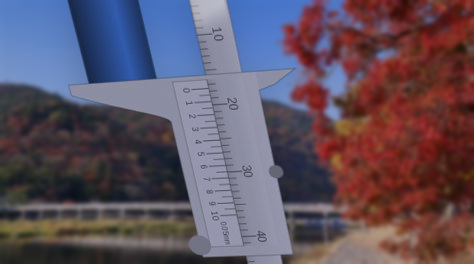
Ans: **17.6** mm
